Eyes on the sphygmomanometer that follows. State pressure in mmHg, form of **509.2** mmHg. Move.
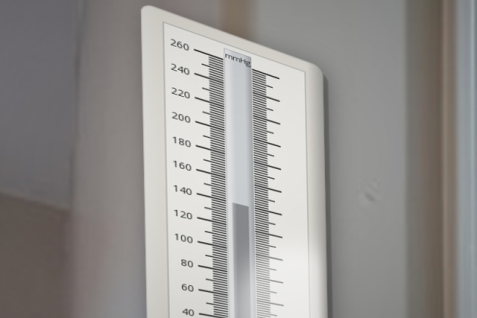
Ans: **140** mmHg
